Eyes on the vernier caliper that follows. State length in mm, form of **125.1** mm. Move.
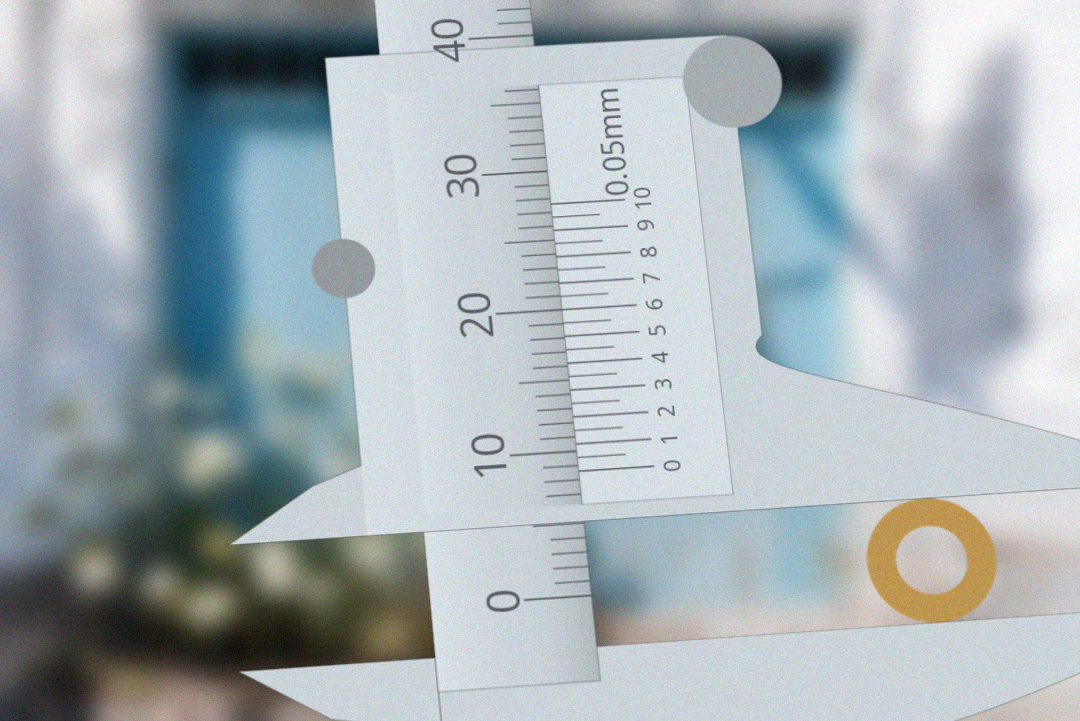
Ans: **8.6** mm
